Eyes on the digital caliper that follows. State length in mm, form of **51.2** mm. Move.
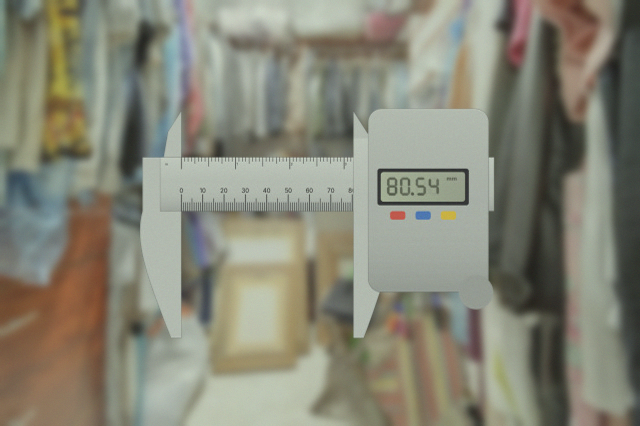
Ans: **80.54** mm
